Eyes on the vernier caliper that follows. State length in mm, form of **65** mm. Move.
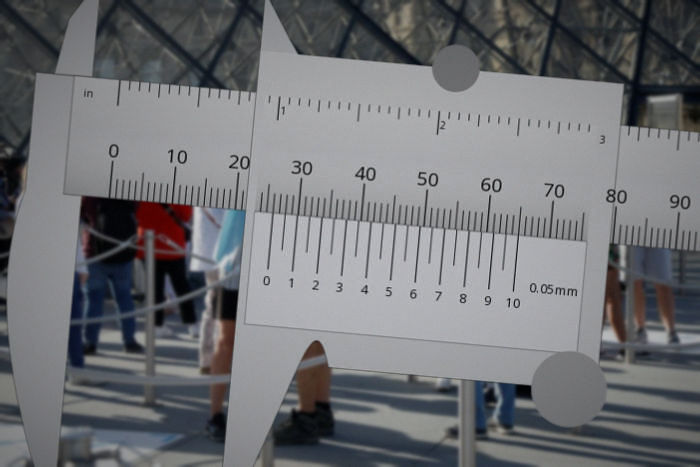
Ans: **26.0** mm
